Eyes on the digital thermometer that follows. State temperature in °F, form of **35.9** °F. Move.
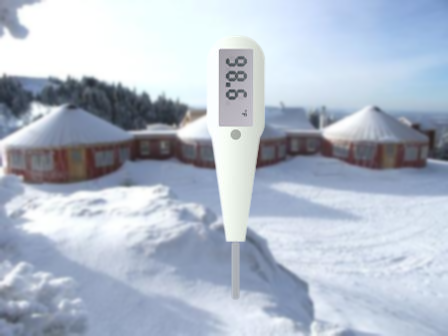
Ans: **98.6** °F
